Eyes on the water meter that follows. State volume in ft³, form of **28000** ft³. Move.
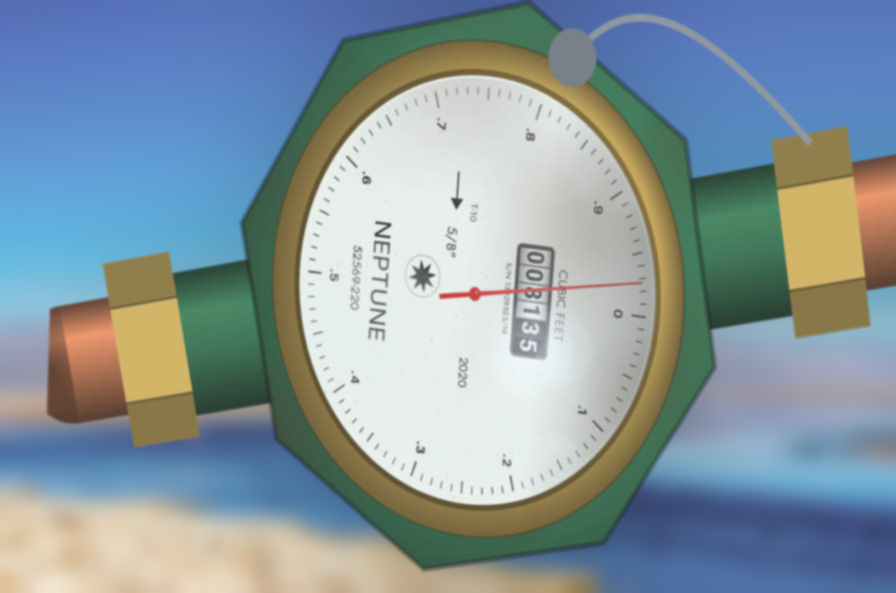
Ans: **8134.97** ft³
